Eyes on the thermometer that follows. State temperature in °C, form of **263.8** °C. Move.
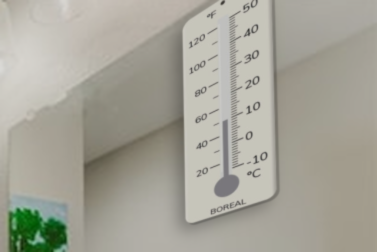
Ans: **10** °C
